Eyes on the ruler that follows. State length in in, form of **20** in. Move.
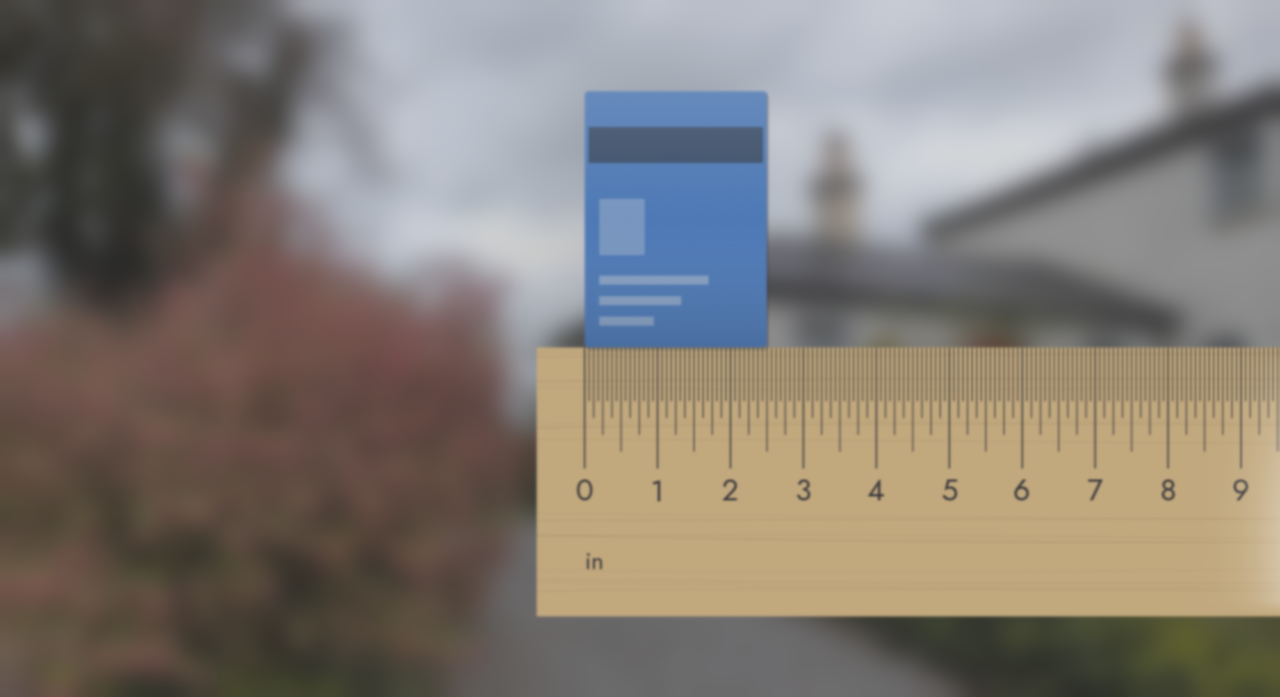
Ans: **2.5** in
